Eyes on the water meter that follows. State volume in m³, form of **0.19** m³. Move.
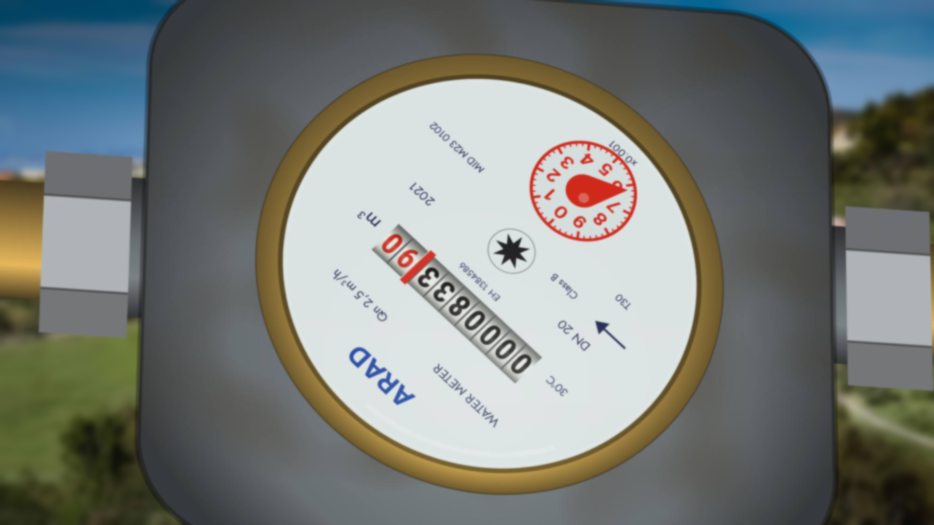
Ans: **833.906** m³
